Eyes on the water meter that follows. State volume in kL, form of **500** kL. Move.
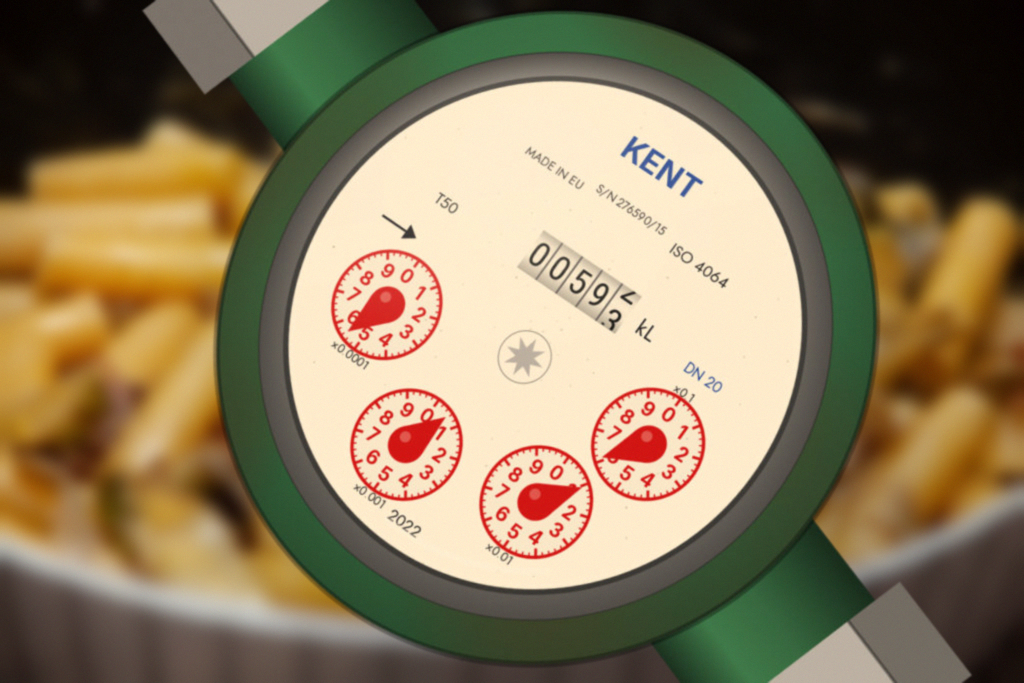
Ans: **592.6105** kL
